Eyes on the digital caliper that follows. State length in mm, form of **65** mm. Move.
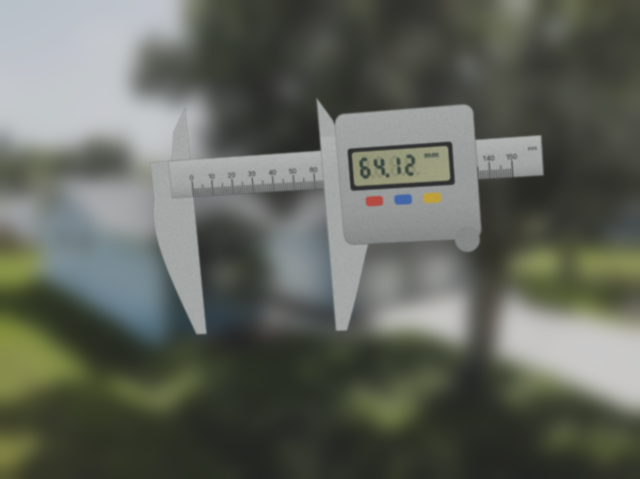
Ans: **64.12** mm
